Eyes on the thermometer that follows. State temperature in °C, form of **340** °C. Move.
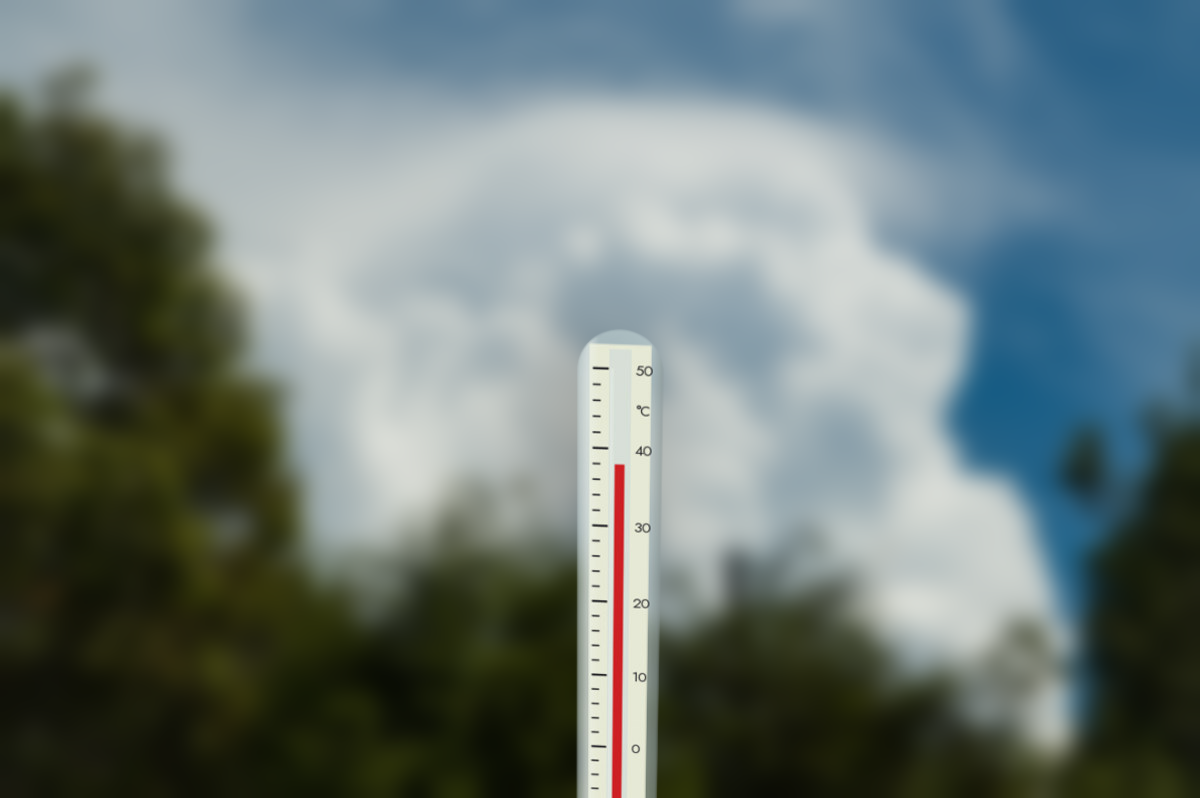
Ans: **38** °C
